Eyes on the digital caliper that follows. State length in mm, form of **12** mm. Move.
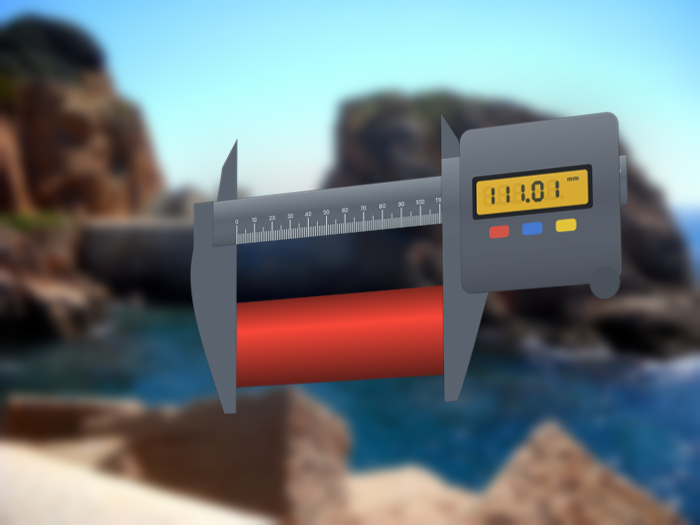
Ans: **111.01** mm
